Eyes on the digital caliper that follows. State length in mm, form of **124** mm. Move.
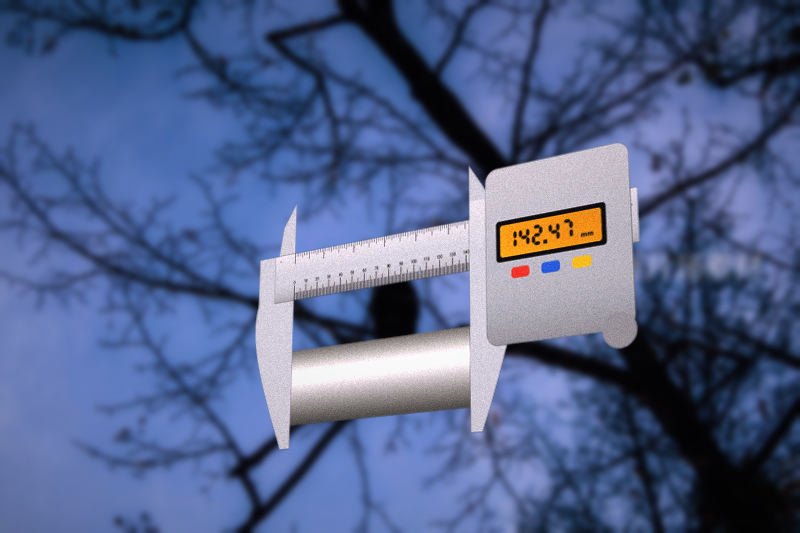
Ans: **142.47** mm
